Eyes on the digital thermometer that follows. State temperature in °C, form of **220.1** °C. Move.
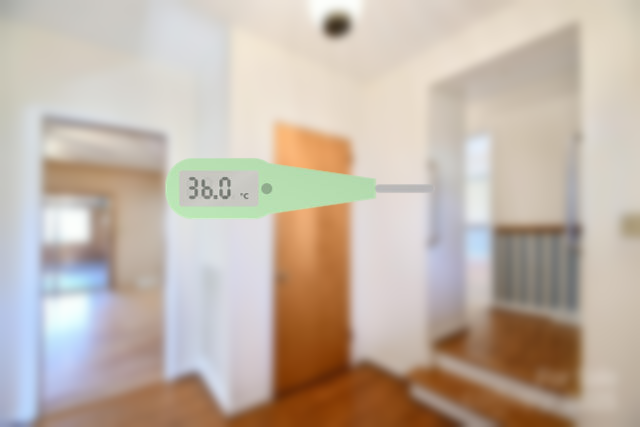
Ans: **36.0** °C
